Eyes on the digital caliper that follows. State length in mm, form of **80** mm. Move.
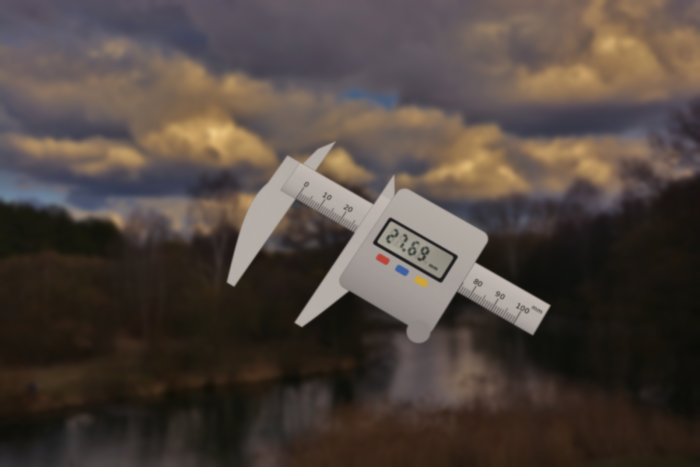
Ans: **27.69** mm
